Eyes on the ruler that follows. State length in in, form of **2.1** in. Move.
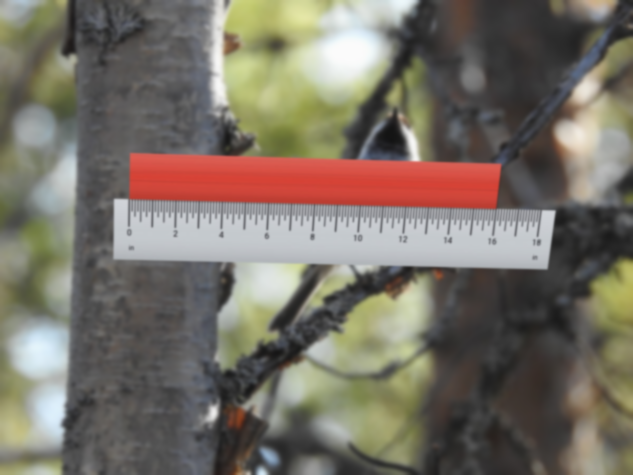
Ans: **16** in
